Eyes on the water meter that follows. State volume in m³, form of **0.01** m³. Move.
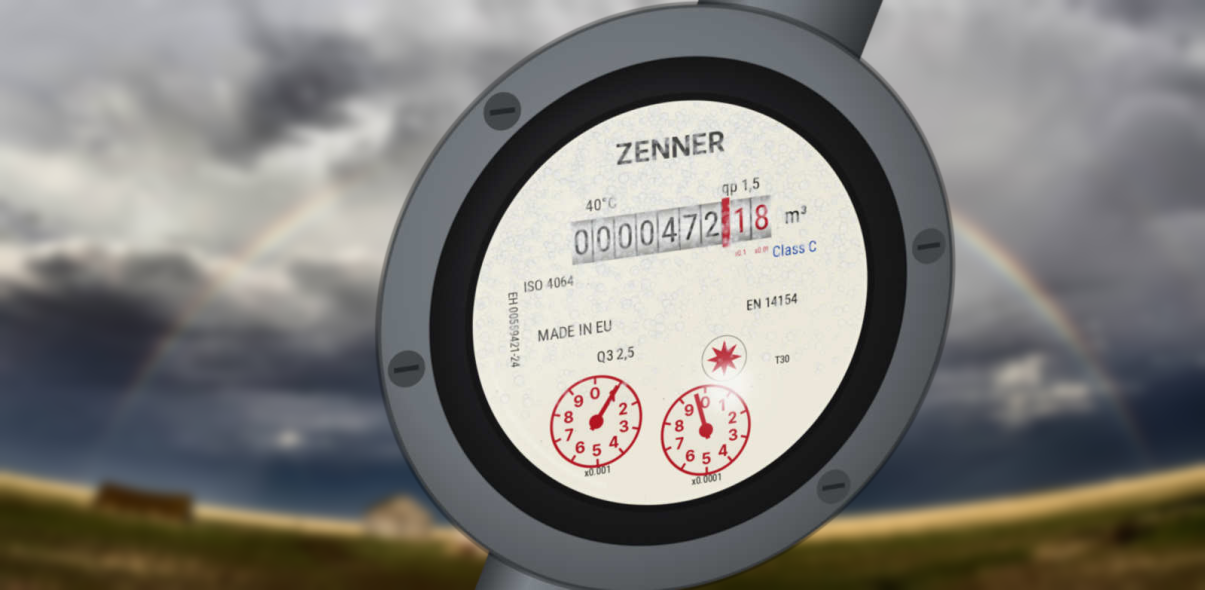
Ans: **472.1809** m³
